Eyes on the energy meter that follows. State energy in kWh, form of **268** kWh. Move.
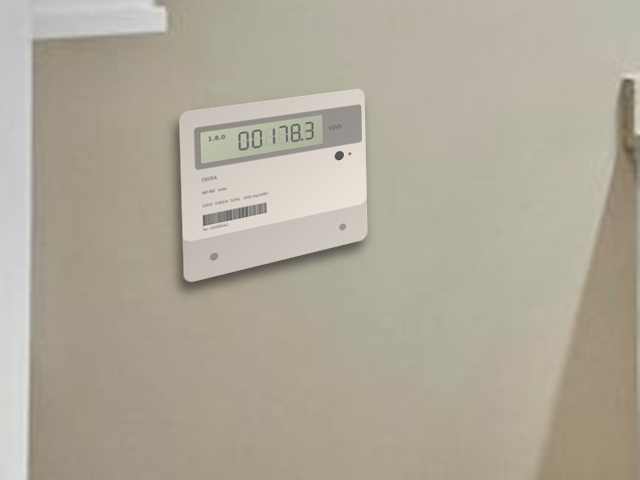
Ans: **178.3** kWh
